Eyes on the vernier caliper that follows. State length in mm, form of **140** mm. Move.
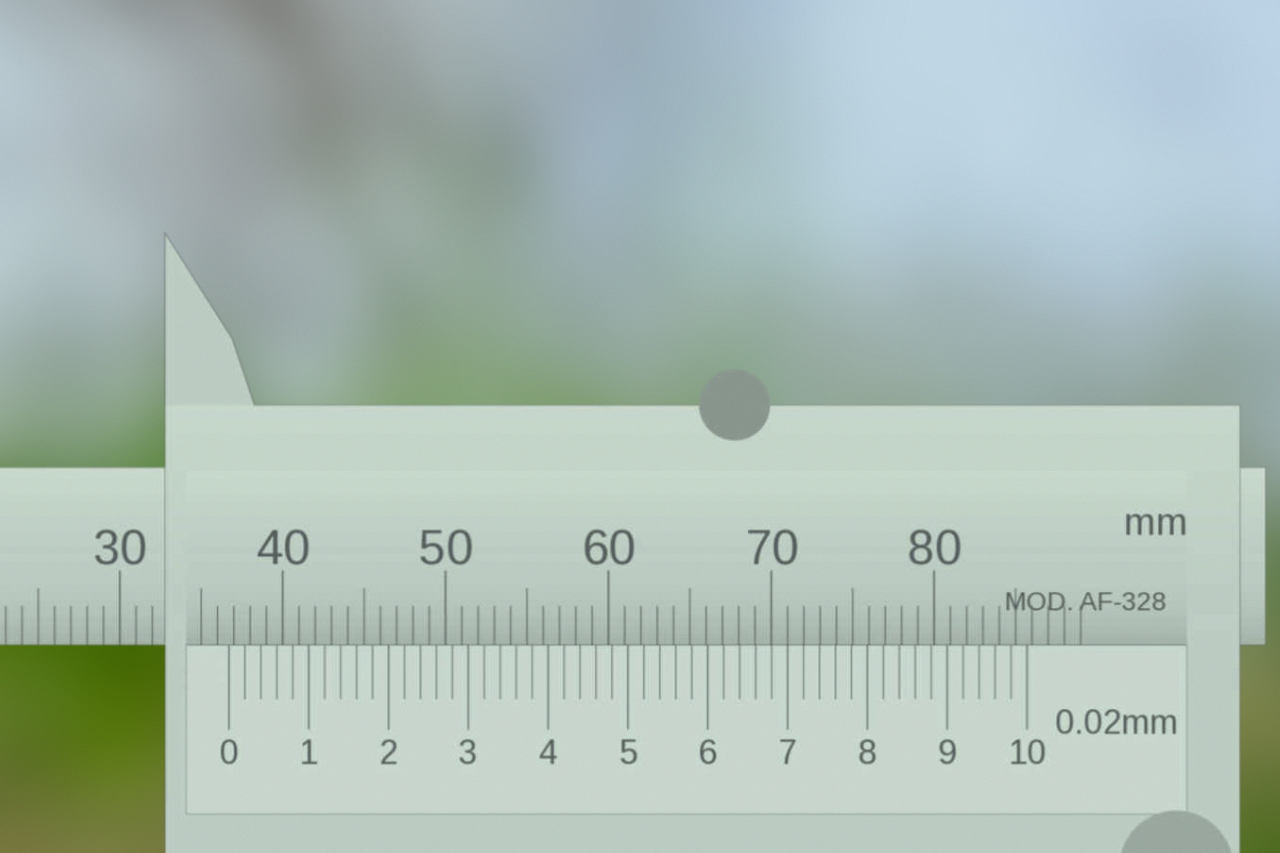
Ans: **36.7** mm
